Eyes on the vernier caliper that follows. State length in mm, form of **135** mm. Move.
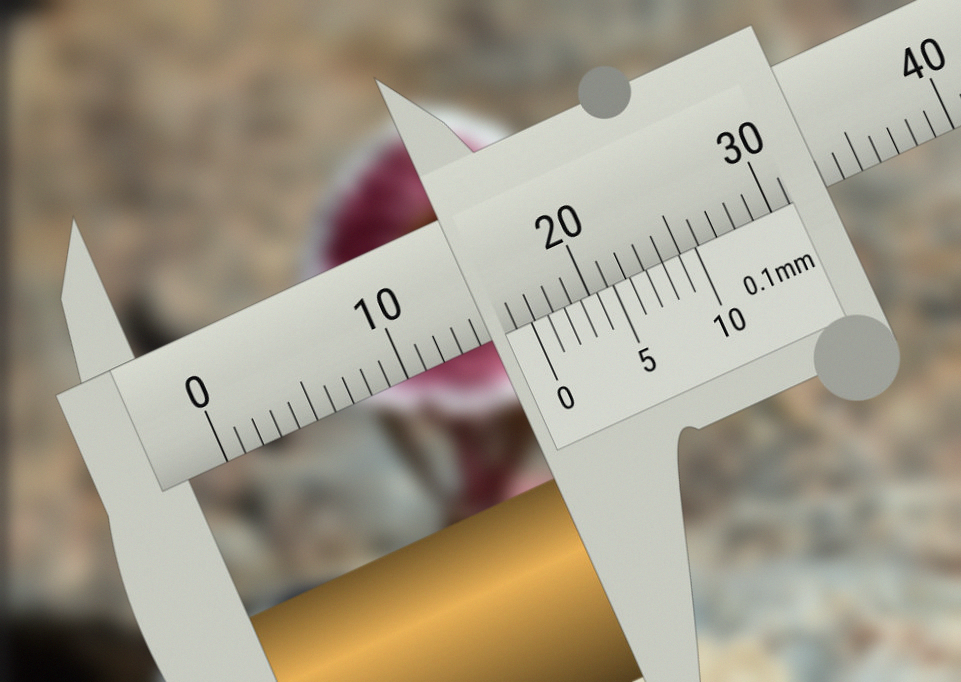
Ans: **16.8** mm
